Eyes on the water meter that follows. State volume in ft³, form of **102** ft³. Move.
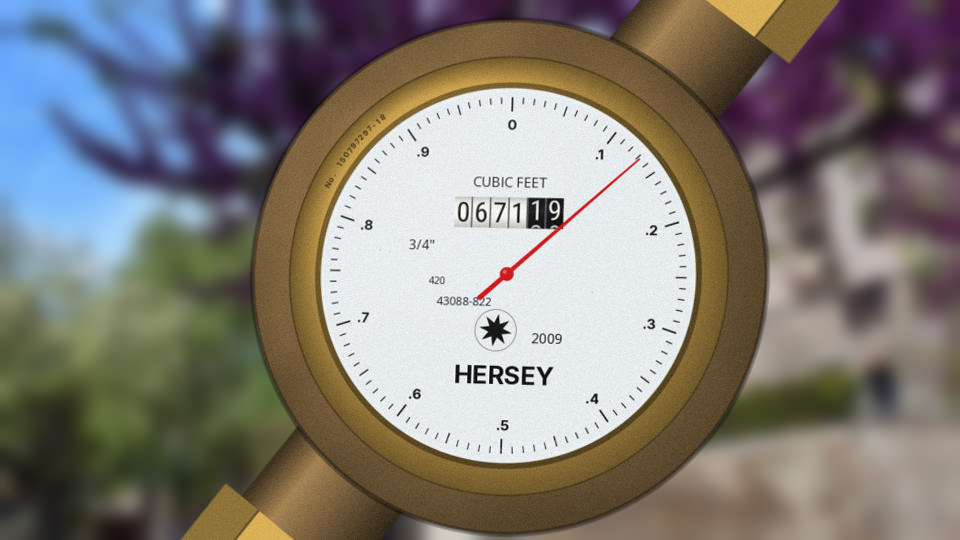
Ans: **67119.13** ft³
